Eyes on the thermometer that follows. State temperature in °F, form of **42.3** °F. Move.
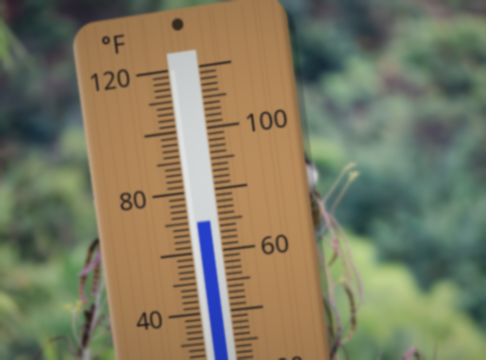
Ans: **70** °F
